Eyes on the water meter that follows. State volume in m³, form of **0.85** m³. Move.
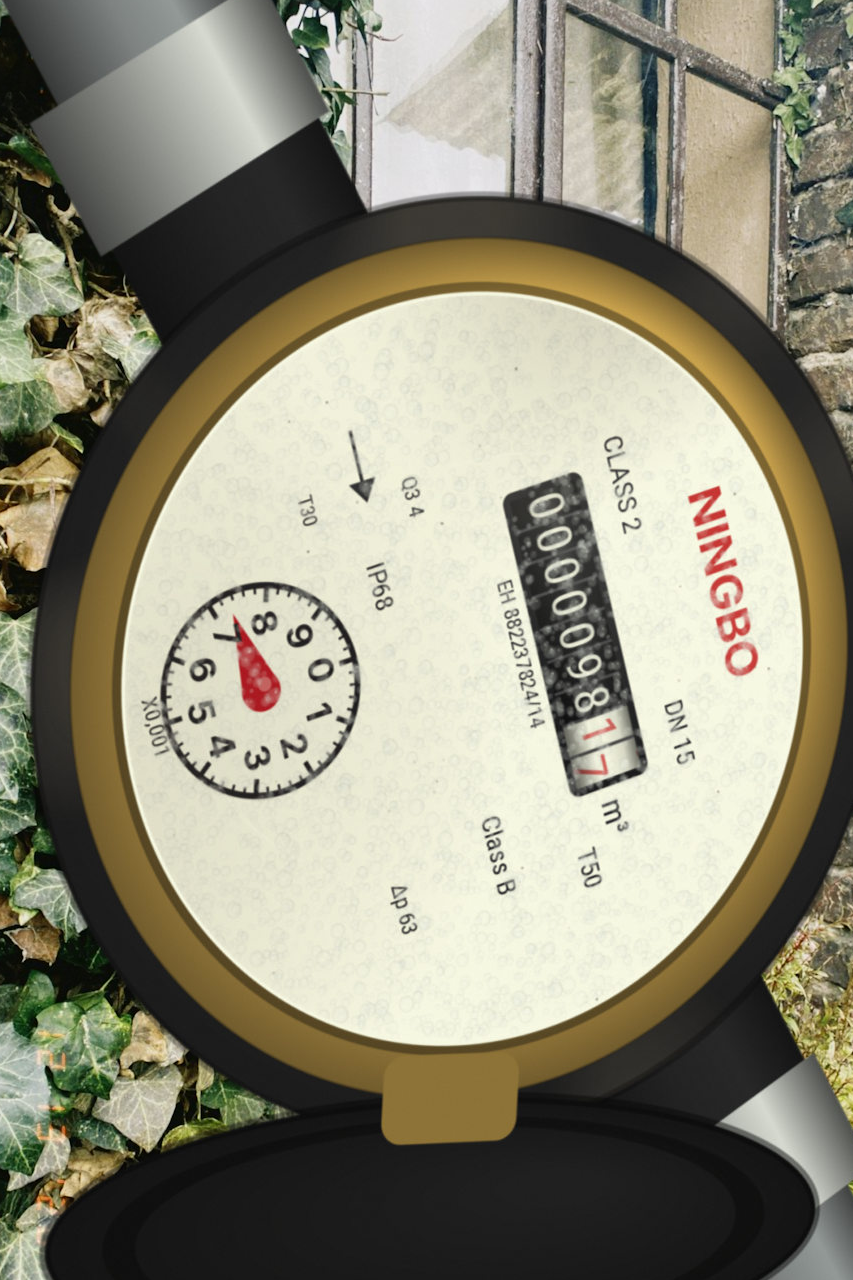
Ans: **98.167** m³
